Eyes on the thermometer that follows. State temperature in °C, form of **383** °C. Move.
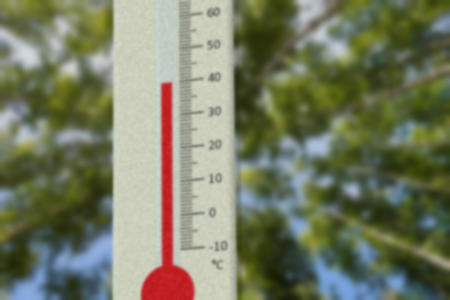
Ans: **40** °C
